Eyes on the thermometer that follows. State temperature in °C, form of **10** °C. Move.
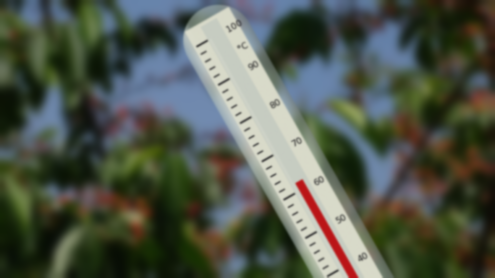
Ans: **62** °C
